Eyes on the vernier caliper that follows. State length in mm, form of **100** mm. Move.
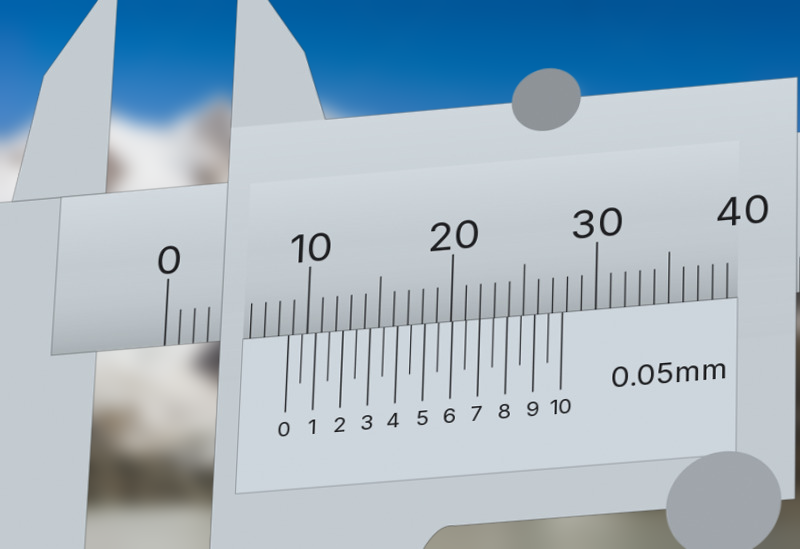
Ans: **8.7** mm
